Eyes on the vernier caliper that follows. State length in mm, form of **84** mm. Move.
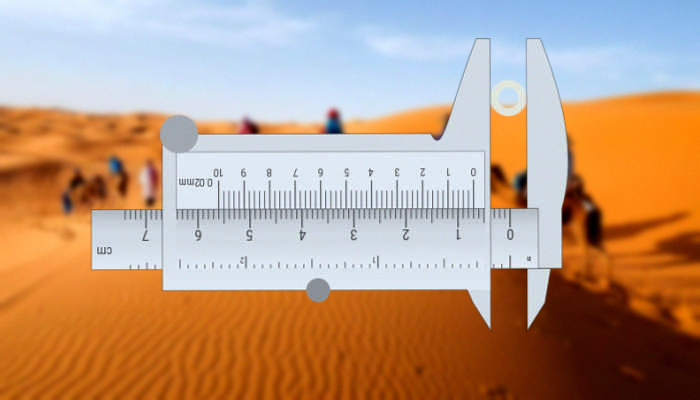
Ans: **7.0** mm
